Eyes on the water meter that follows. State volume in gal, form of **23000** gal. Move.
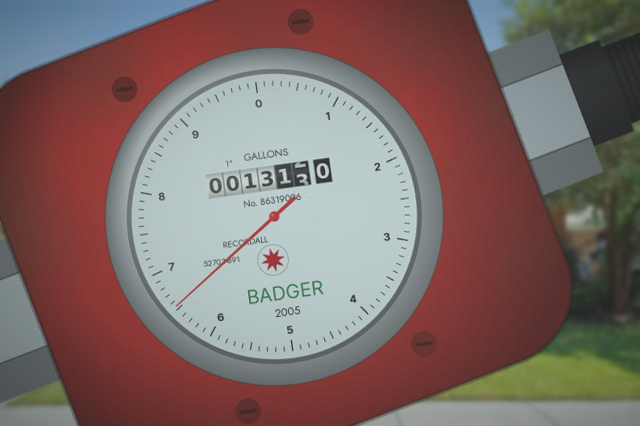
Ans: **13126.5** gal
